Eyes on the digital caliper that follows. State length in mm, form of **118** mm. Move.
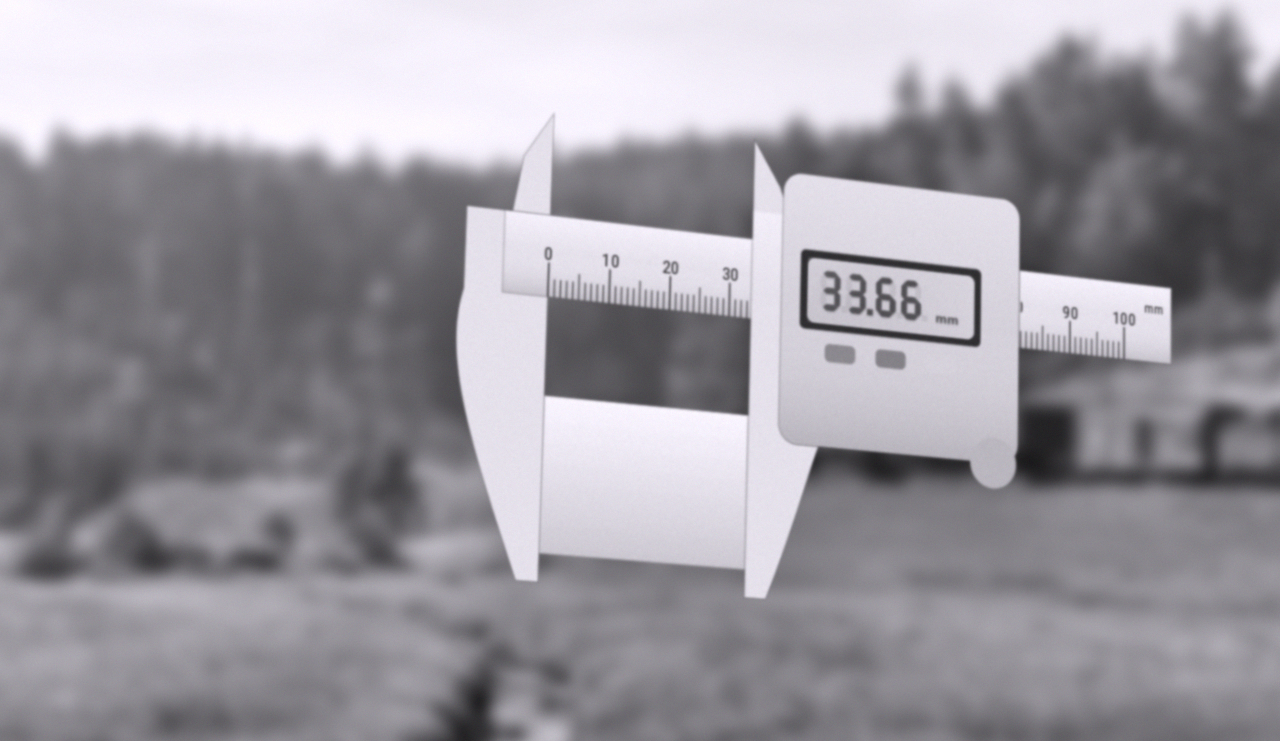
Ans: **33.66** mm
